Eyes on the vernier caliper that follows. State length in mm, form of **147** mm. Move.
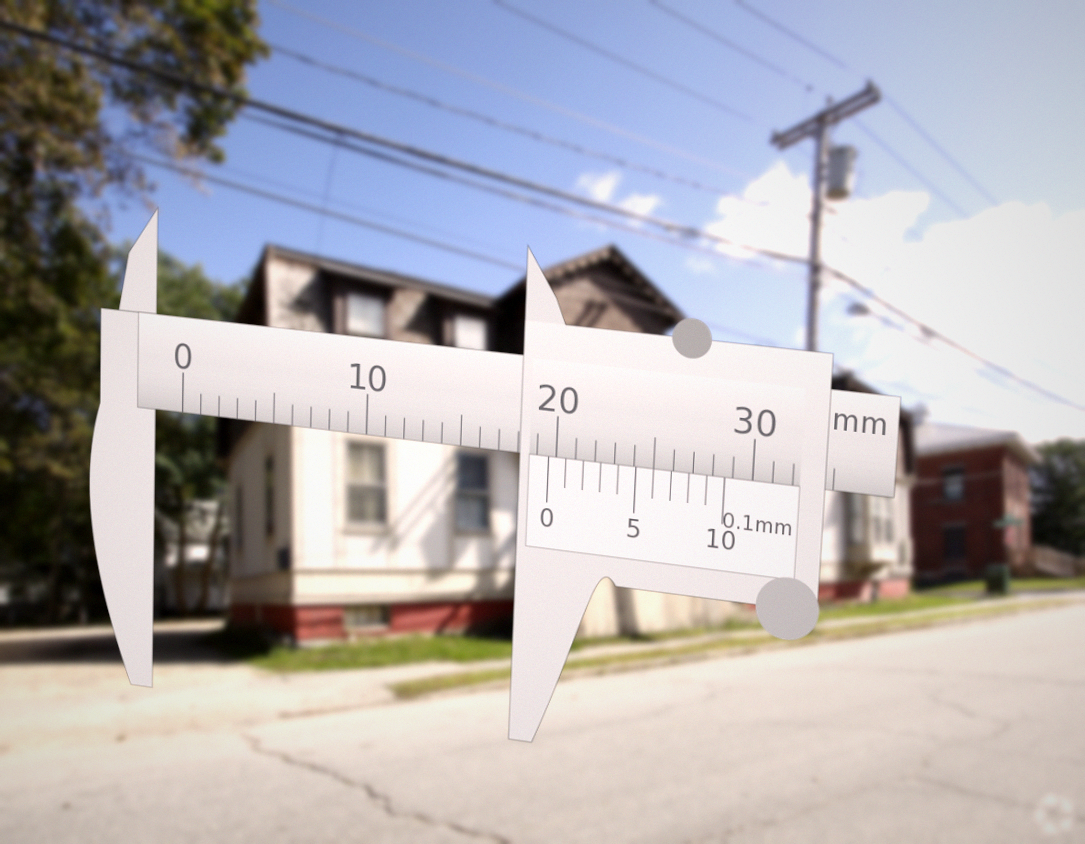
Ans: **19.6** mm
